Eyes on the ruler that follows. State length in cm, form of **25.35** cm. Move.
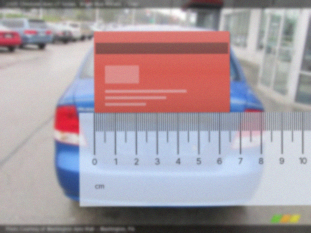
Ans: **6.5** cm
